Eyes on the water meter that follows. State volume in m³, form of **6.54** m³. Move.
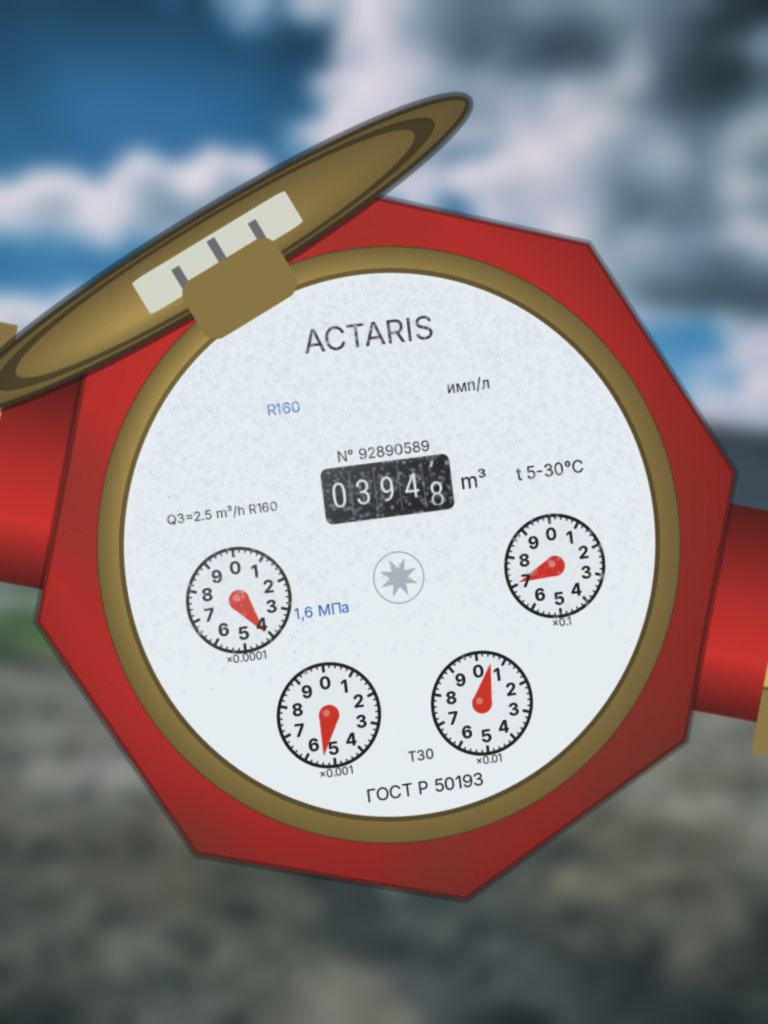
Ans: **3947.7054** m³
